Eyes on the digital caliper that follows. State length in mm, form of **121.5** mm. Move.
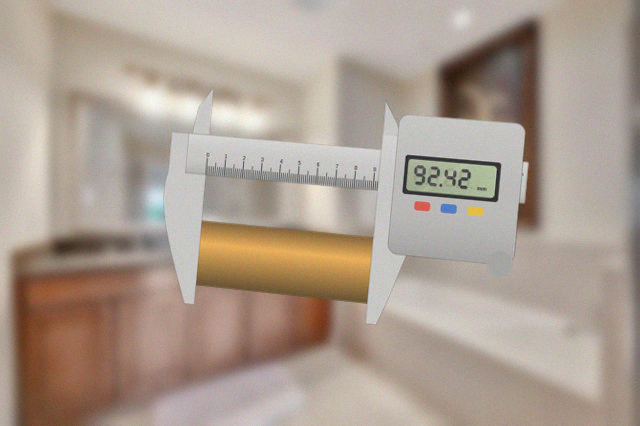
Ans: **92.42** mm
